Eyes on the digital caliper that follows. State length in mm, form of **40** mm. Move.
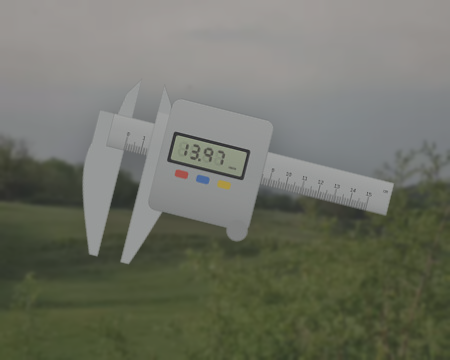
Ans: **13.97** mm
